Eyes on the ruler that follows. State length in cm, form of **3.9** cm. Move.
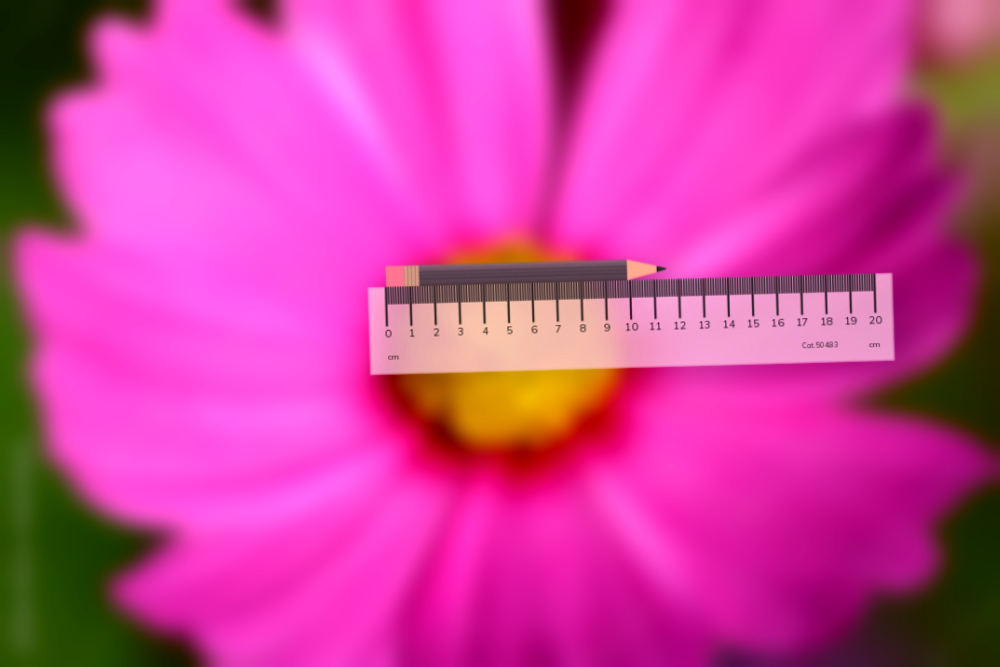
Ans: **11.5** cm
